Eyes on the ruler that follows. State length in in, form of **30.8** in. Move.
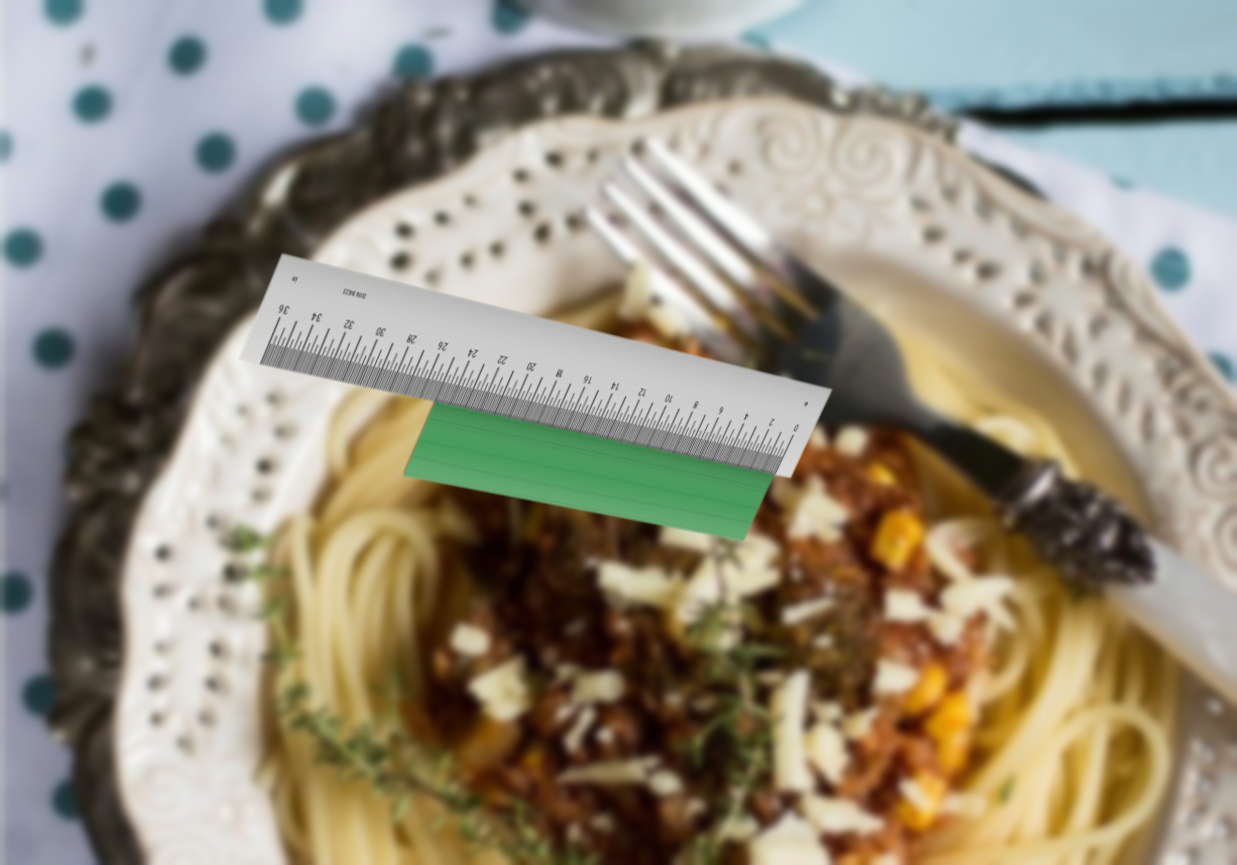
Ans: **25** in
